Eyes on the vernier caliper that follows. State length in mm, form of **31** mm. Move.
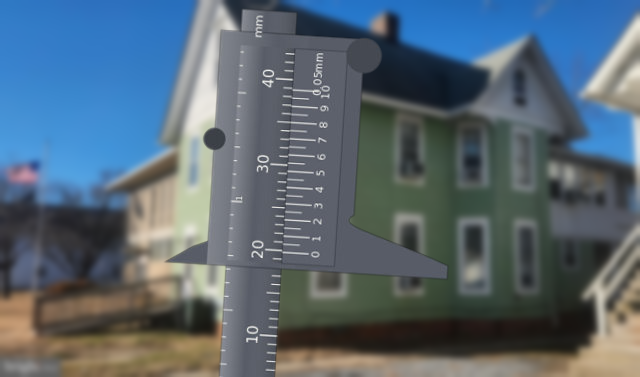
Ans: **19.8** mm
